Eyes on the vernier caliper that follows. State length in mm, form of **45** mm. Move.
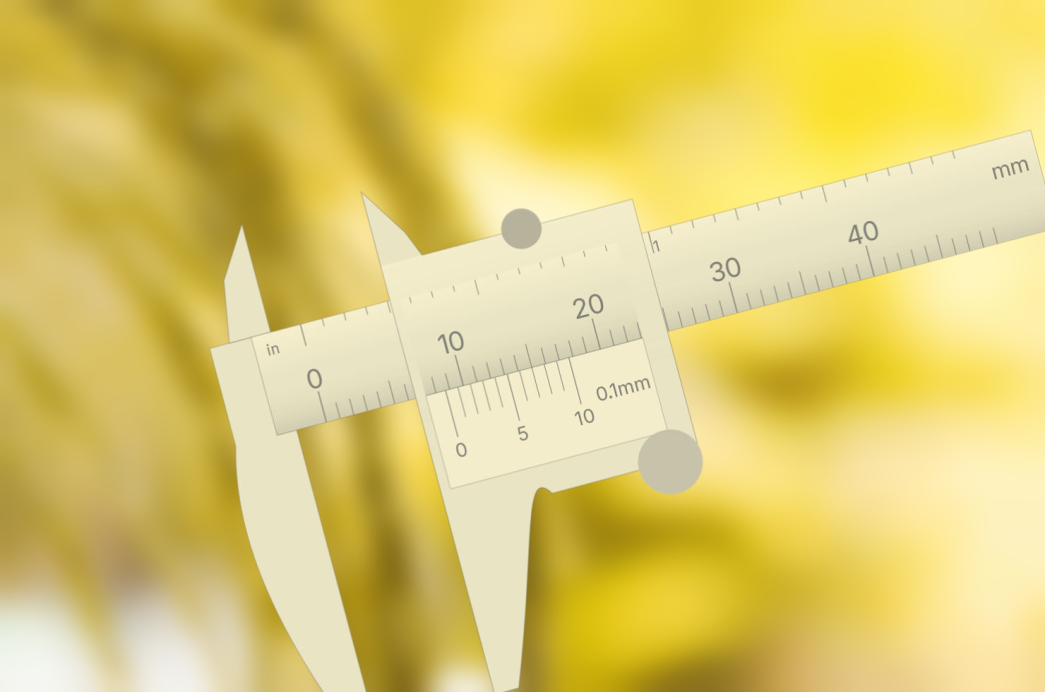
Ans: **8.7** mm
